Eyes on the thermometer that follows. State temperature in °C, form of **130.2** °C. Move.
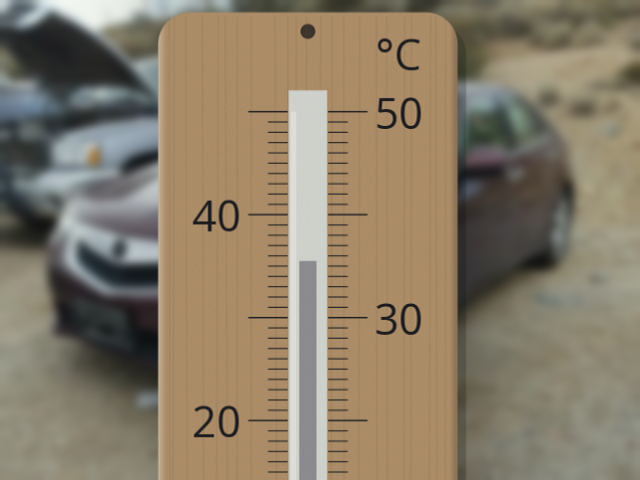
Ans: **35.5** °C
